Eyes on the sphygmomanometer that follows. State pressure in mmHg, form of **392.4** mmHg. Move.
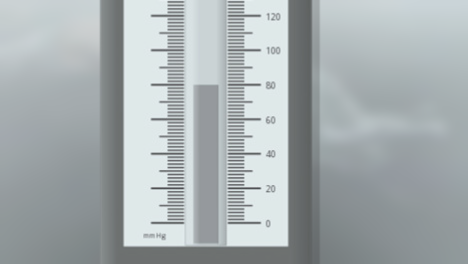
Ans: **80** mmHg
